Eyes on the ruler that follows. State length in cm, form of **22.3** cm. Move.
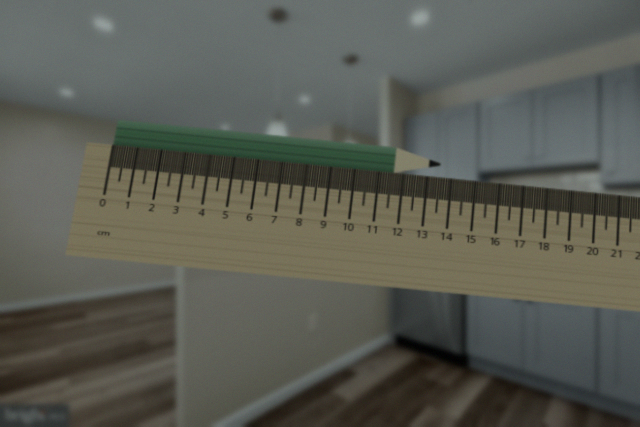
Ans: **13.5** cm
